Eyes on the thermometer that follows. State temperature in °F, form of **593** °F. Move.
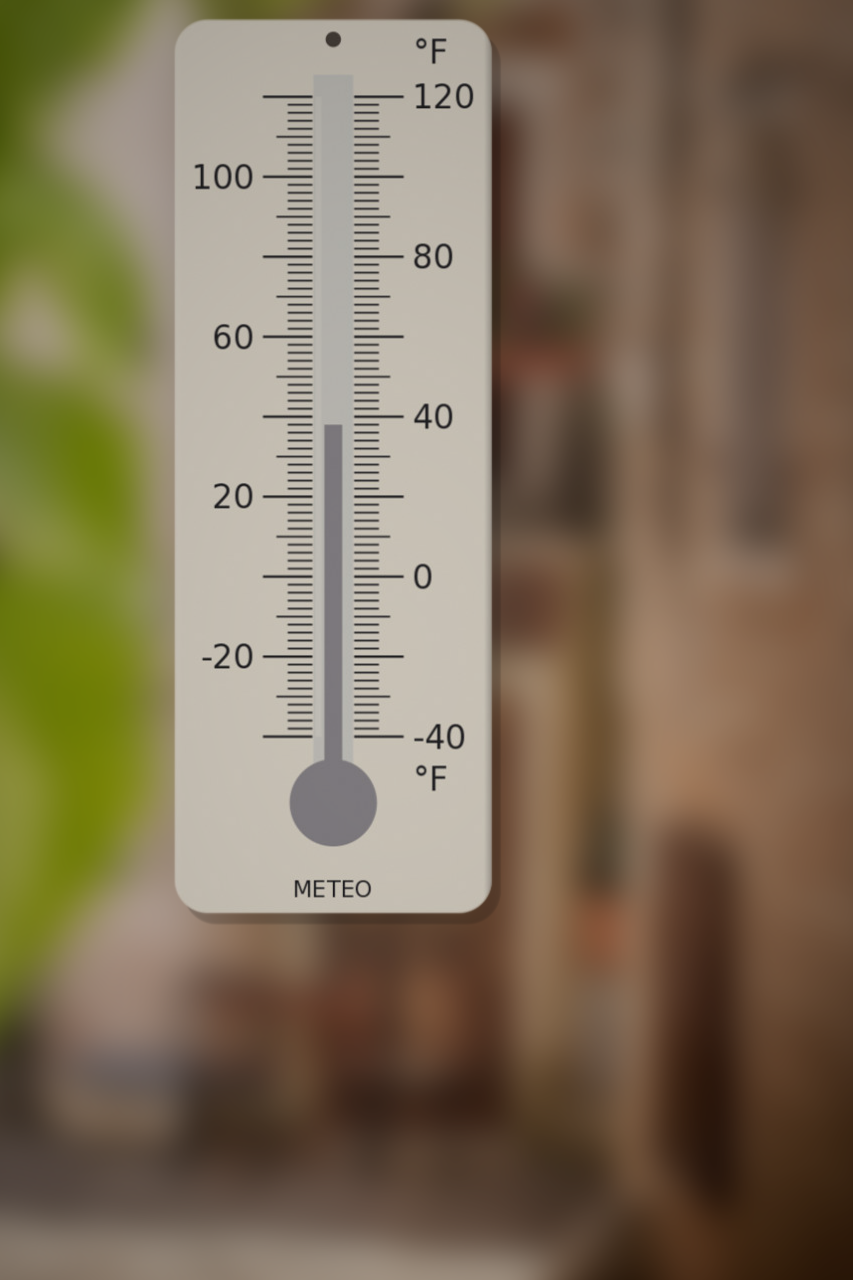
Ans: **38** °F
